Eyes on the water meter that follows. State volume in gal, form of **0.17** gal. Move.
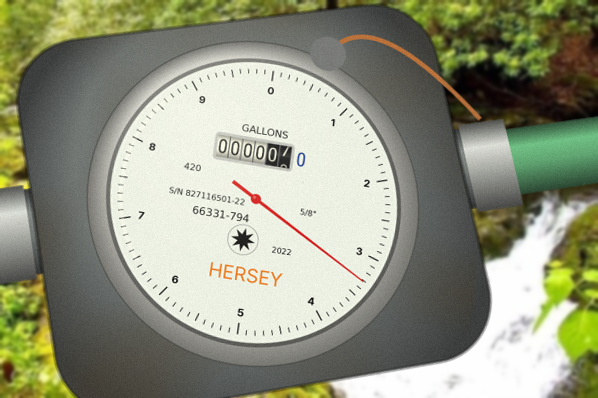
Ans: **73.3** gal
